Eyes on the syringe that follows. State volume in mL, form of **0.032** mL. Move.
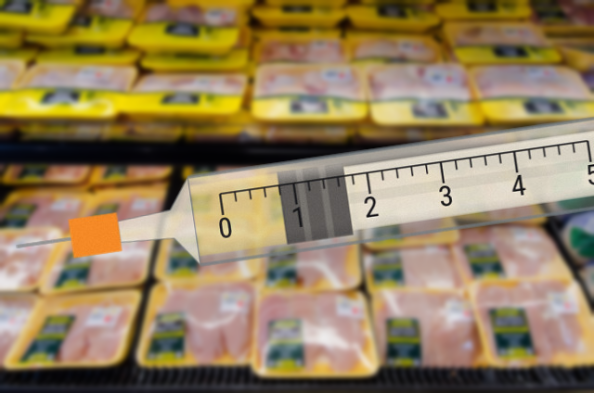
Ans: **0.8** mL
